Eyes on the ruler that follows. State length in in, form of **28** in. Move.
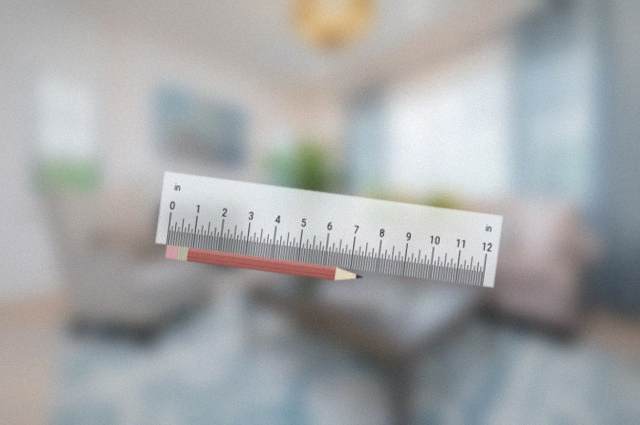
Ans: **7.5** in
